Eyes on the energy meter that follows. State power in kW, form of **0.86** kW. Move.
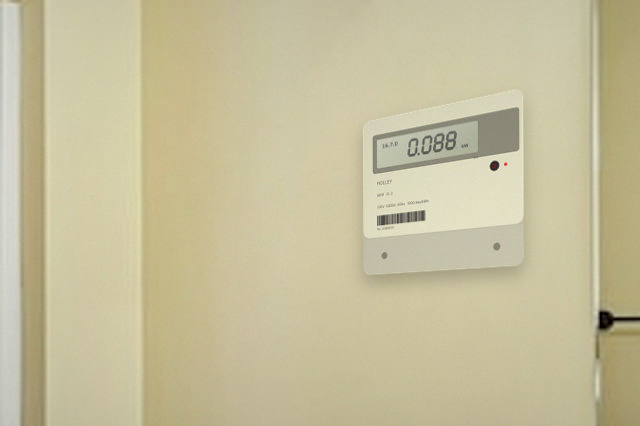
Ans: **0.088** kW
